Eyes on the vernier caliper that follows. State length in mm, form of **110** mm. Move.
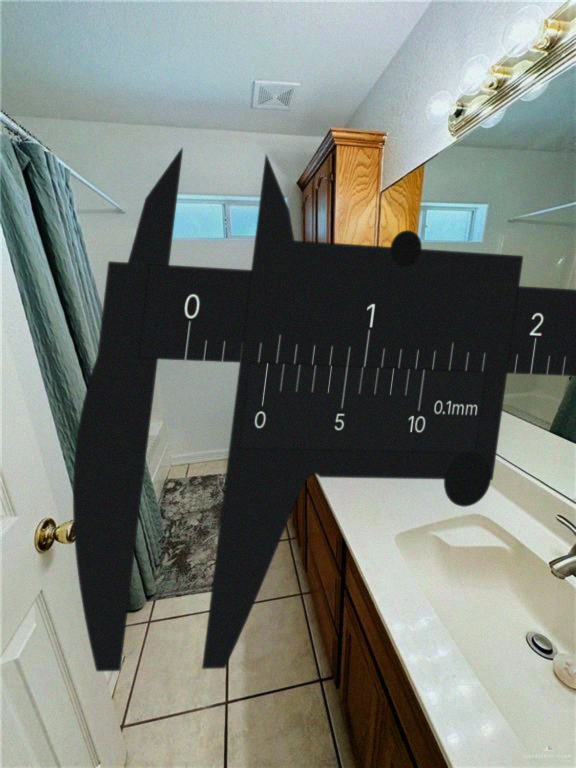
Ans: **4.5** mm
